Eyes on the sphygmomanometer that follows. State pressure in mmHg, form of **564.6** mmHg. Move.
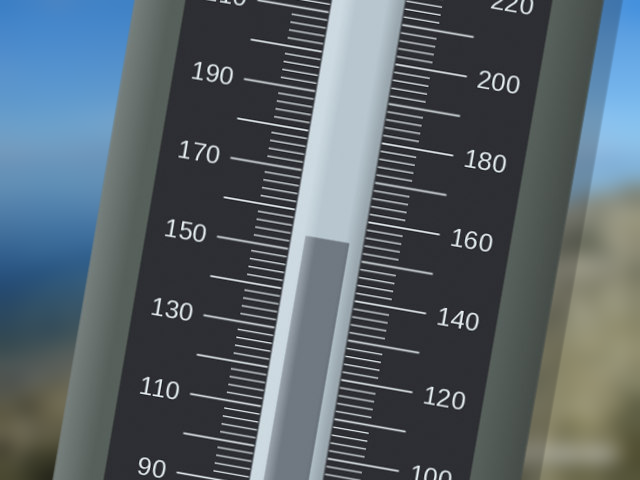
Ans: **154** mmHg
